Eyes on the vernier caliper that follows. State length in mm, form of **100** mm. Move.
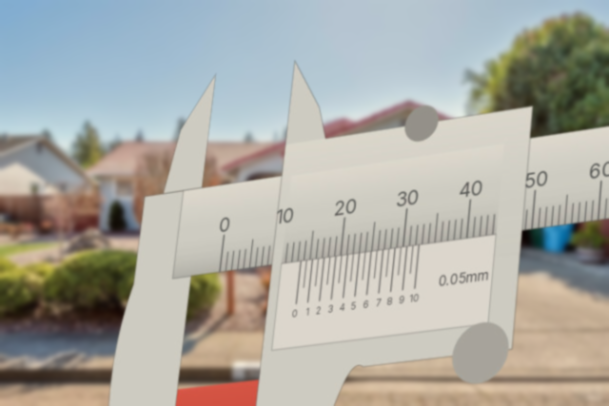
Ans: **13.5** mm
